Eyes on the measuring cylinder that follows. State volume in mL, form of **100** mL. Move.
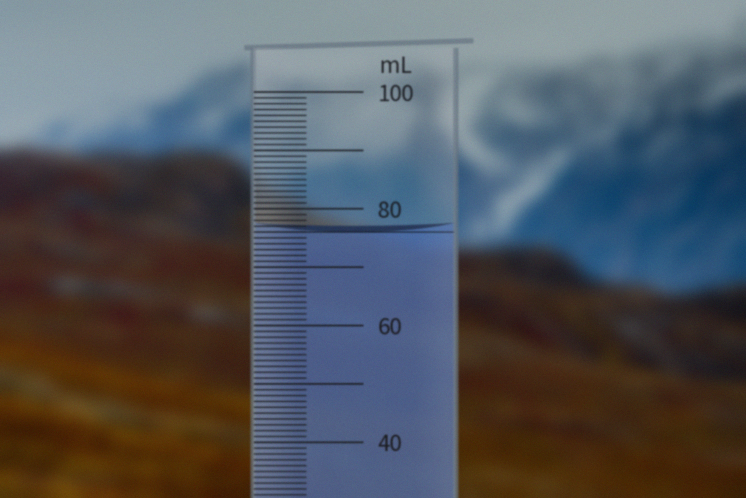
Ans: **76** mL
